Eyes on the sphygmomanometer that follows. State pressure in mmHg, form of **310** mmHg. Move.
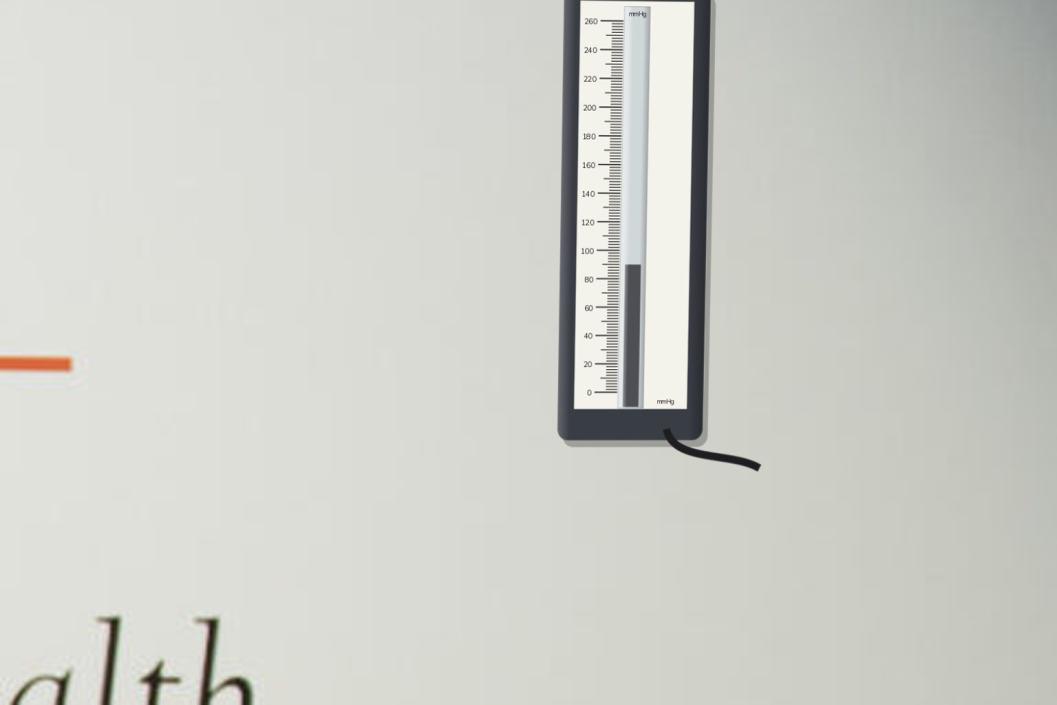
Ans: **90** mmHg
